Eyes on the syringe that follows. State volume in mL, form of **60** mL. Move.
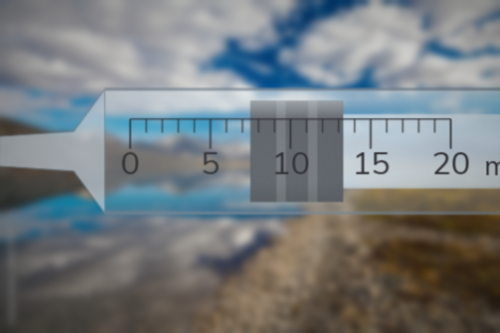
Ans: **7.5** mL
